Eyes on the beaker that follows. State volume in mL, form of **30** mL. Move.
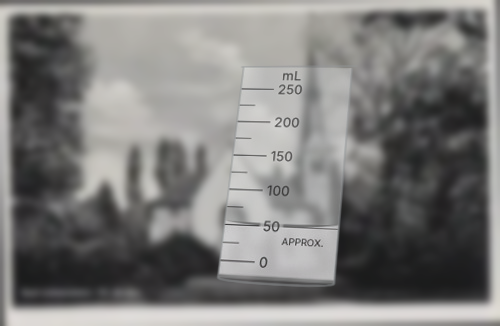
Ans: **50** mL
